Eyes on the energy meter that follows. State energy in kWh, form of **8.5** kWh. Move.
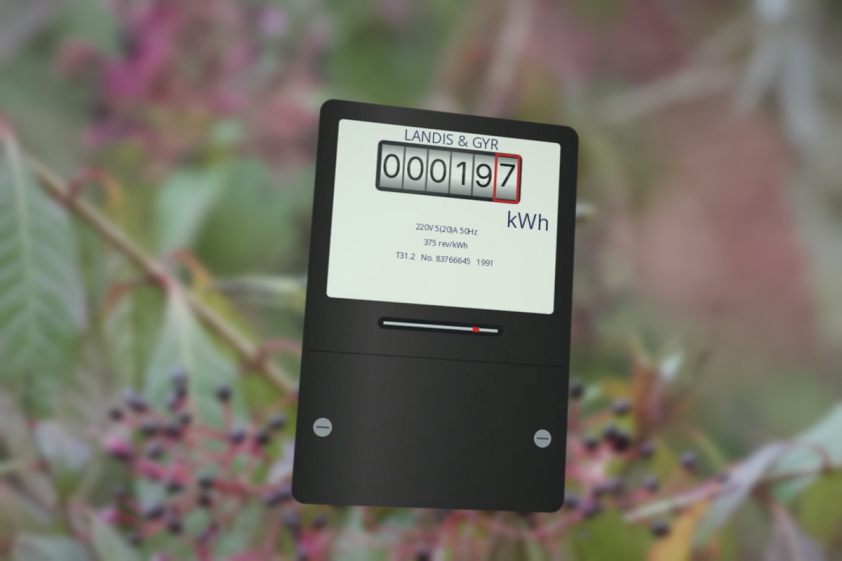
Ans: **19.7** kWh
